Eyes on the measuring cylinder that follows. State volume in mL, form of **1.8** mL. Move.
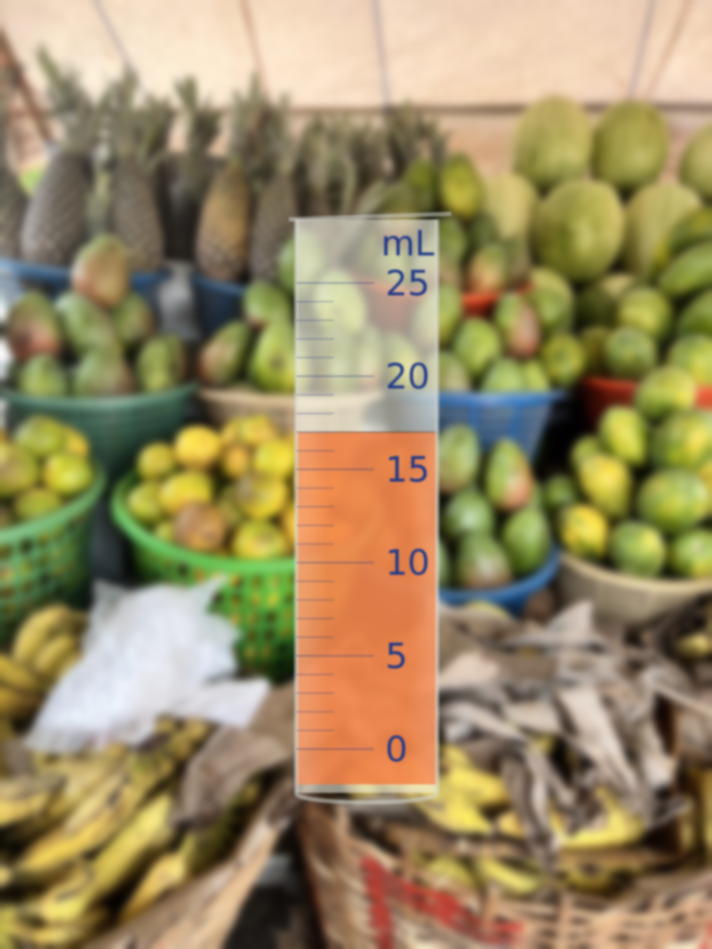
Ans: **17** mL
